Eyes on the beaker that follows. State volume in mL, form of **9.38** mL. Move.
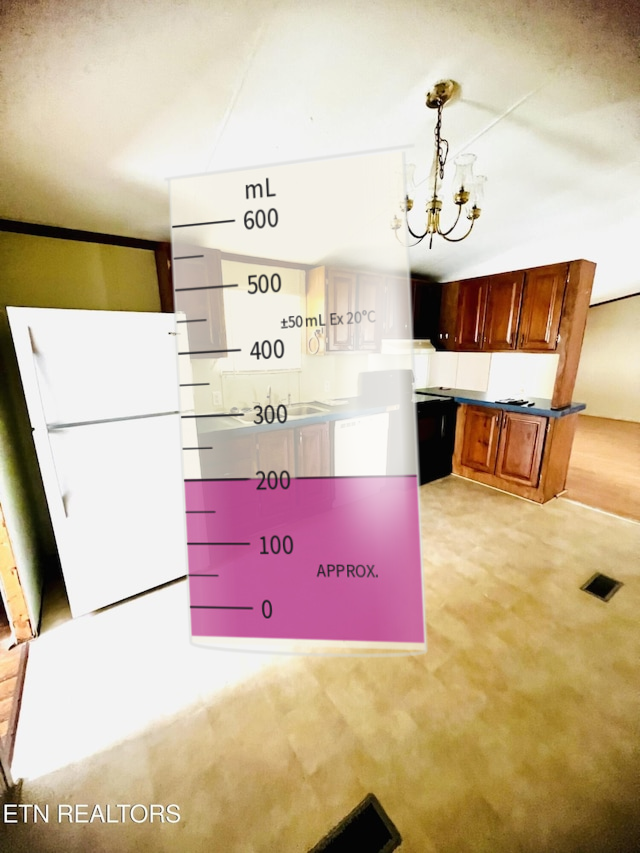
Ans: **200** mL
